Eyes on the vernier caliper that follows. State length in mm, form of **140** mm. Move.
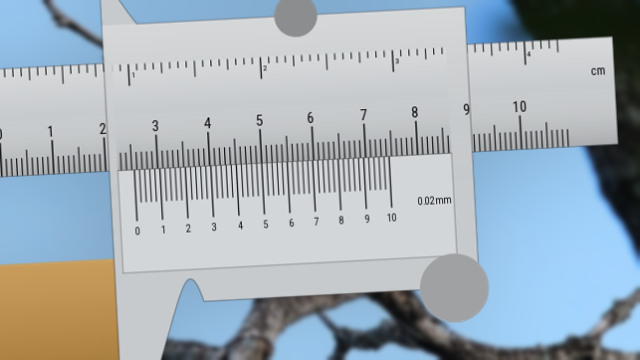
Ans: **25.5** mm
